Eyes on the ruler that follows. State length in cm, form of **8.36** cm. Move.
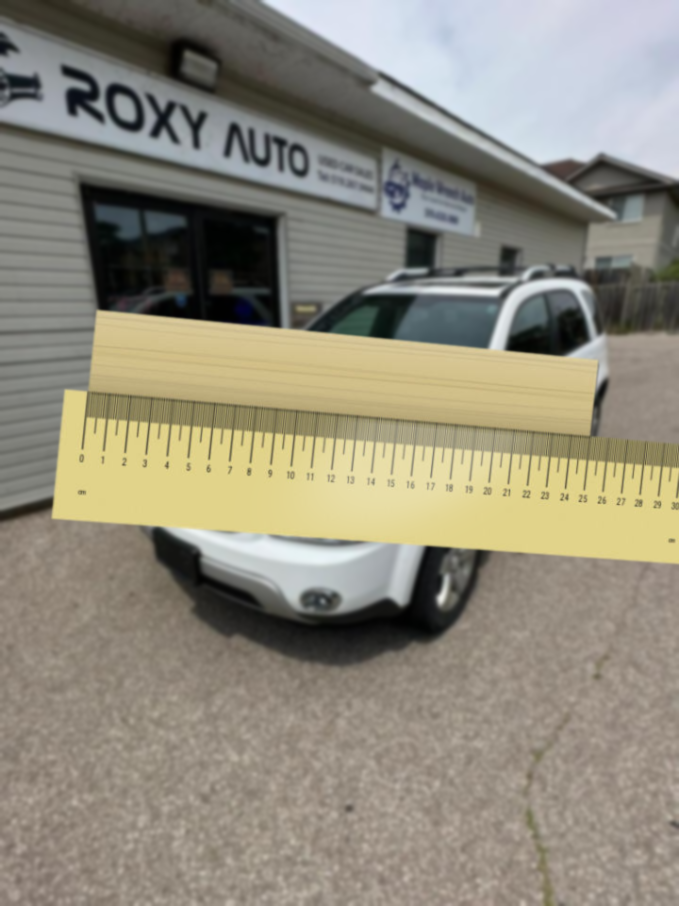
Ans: **25** cm
